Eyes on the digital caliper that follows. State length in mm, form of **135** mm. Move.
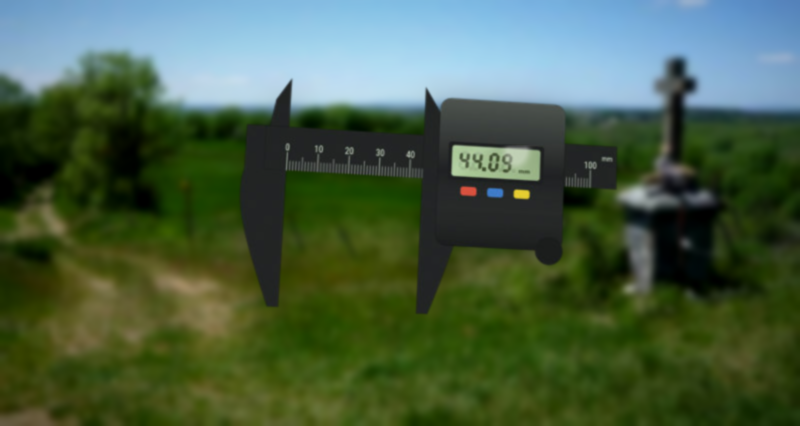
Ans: **44.09** mm
